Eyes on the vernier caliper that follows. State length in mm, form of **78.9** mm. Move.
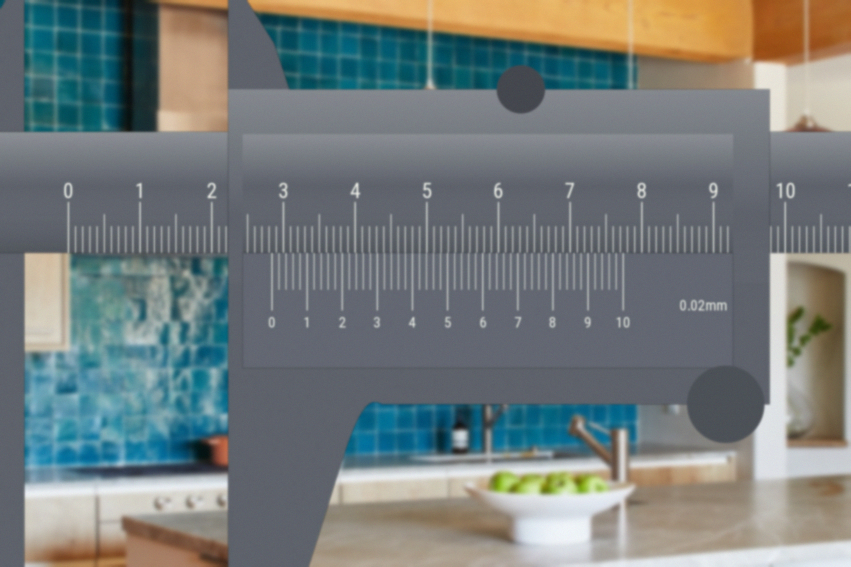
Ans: **28.4** mm
